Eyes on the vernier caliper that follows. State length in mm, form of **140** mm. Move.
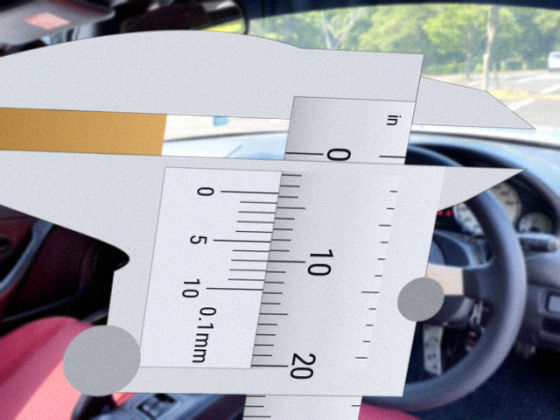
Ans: **3.7** mm
